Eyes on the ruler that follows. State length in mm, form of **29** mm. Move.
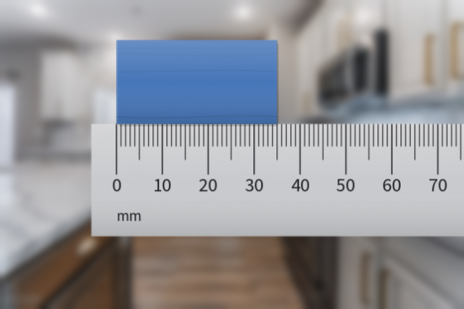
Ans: **35** mm
